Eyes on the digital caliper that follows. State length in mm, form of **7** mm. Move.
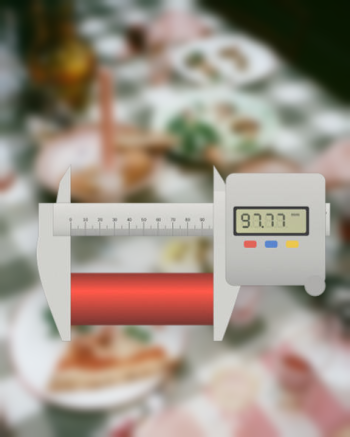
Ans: **97.77** mm
